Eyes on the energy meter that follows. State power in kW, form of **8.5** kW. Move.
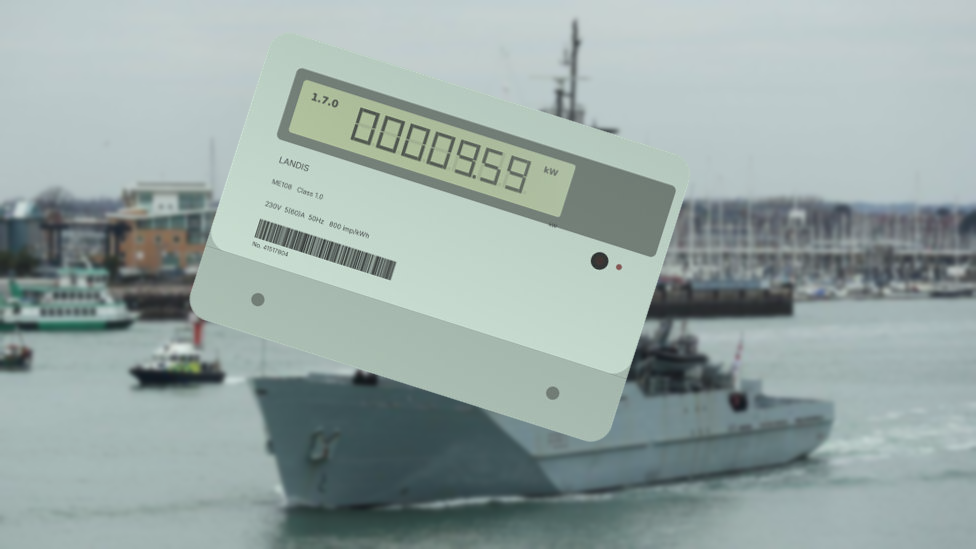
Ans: **9.59** kW
